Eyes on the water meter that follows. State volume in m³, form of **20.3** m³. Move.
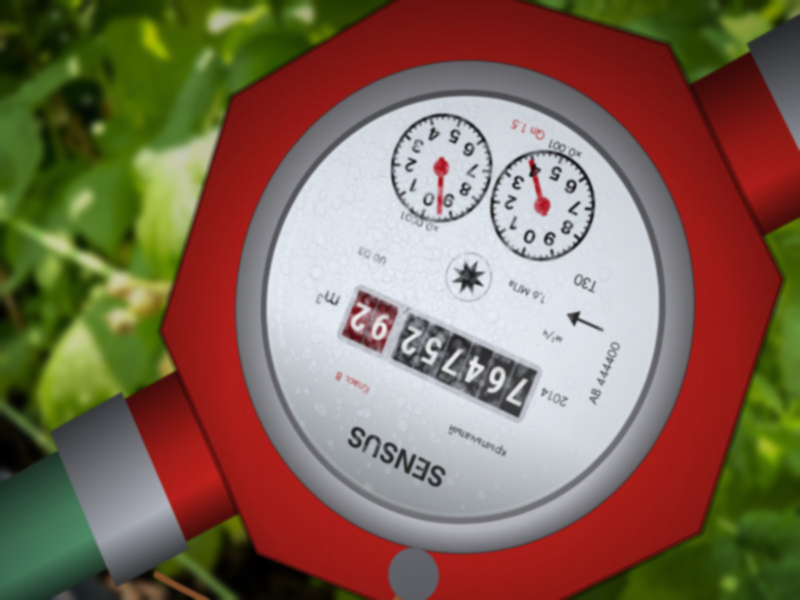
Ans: **764752.9239** m³
